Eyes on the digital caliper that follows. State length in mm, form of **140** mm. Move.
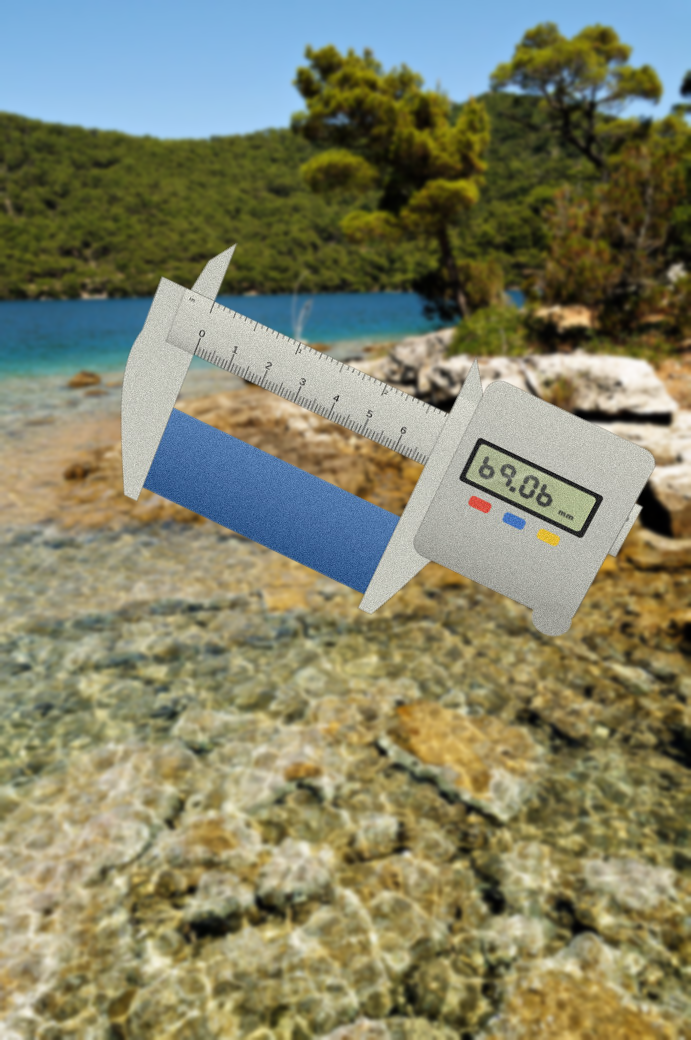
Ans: **69.06** mm
